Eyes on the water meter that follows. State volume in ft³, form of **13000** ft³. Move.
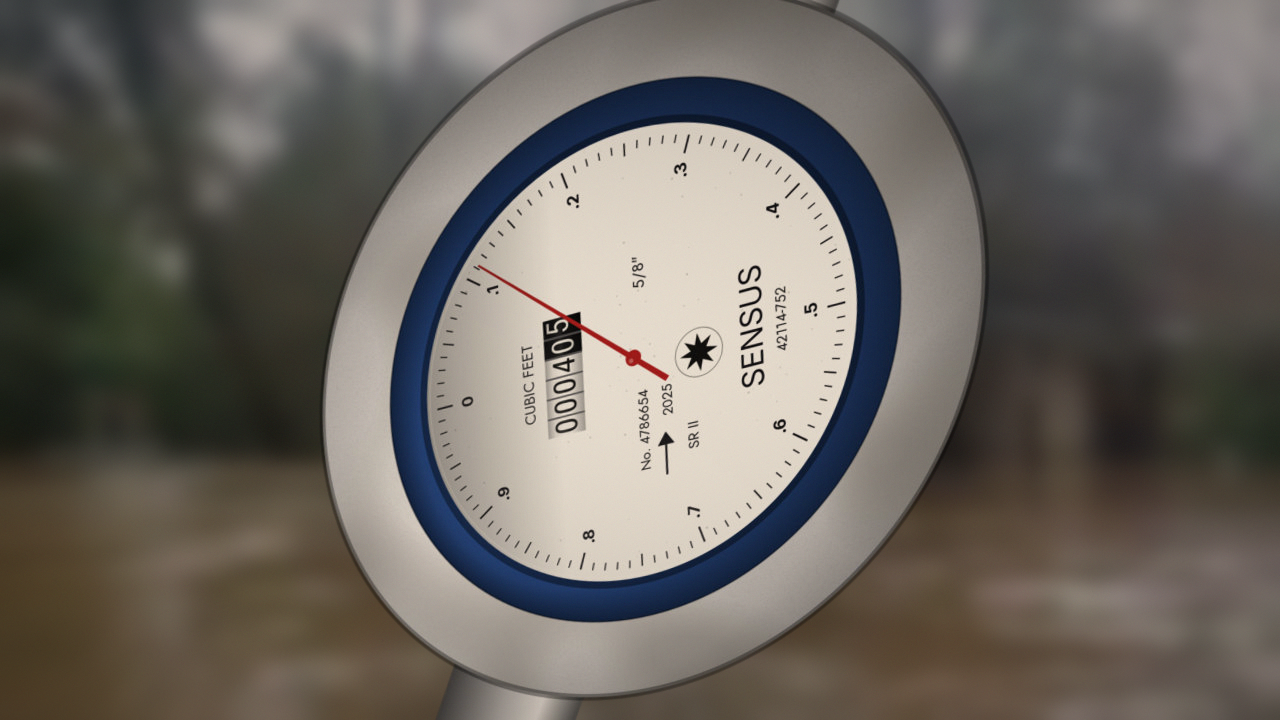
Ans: **405.11** ft³
